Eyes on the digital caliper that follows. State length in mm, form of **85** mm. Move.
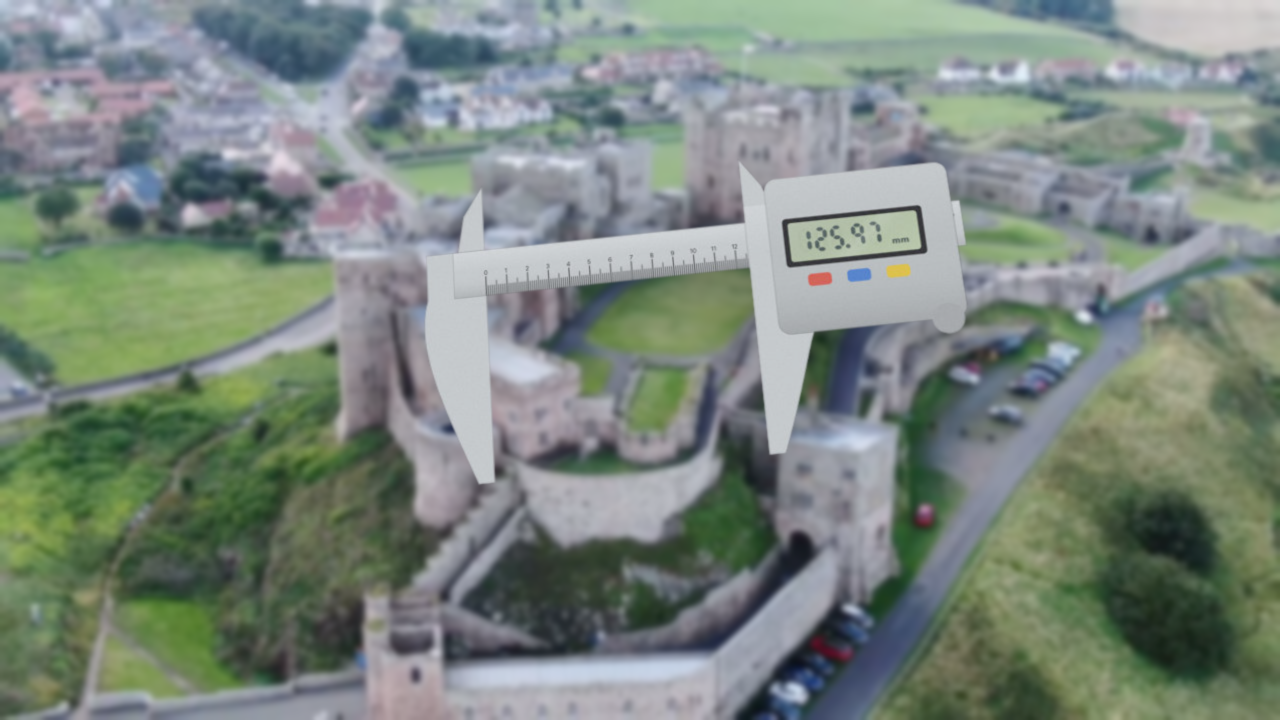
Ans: **125.97** mm
